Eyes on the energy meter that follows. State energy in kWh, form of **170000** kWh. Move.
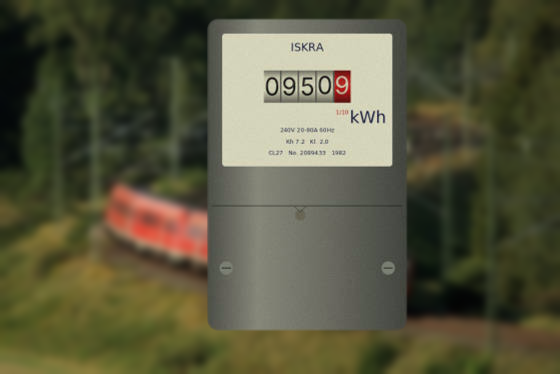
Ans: **950.9** kWh
